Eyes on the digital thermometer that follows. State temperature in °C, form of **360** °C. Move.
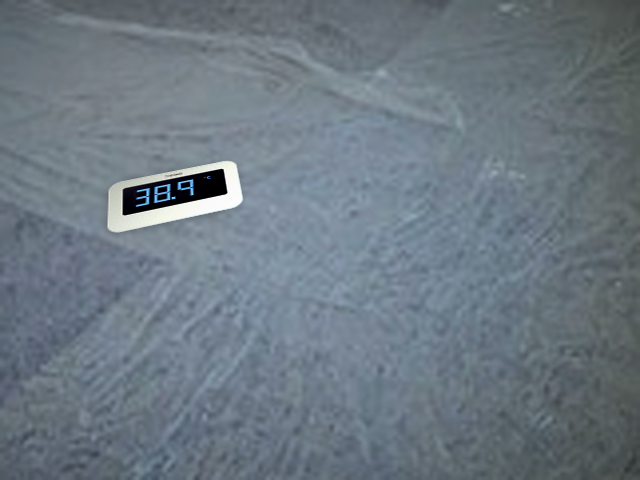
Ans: **38.9** °C
